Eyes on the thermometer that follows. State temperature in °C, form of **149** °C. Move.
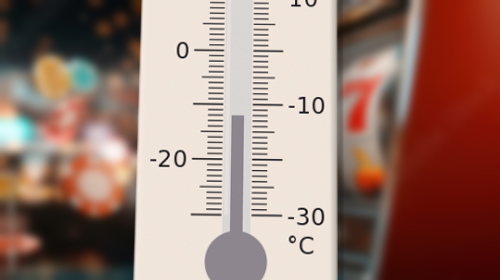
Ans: **-12** °C
